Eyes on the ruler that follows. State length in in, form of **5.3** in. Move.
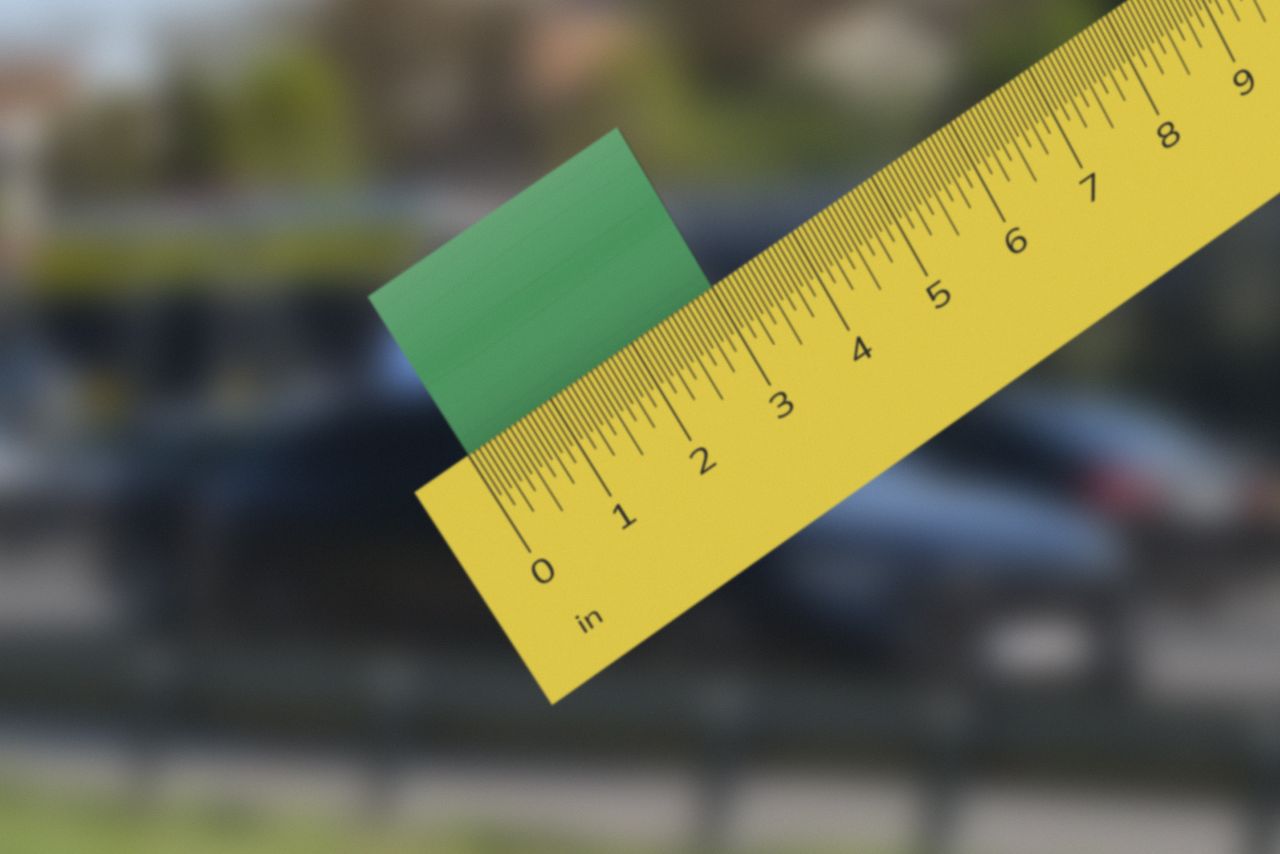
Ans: **3** in
